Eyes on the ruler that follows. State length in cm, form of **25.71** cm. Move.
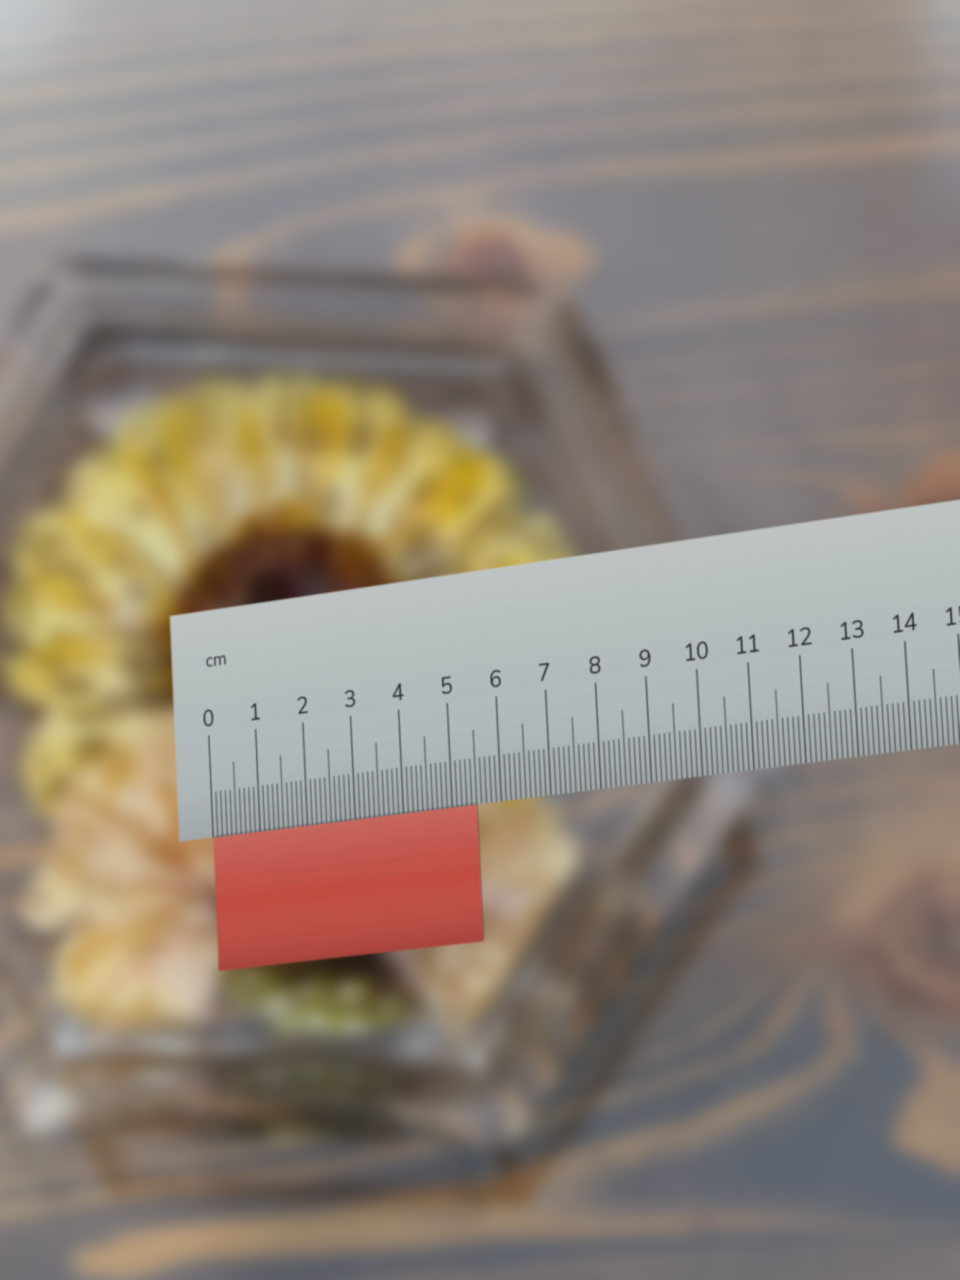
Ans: **5.5** cm
